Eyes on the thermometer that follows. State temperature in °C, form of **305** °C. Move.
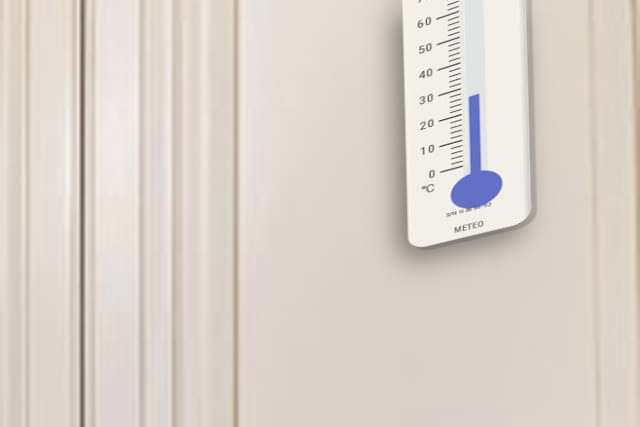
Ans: **26** °C
